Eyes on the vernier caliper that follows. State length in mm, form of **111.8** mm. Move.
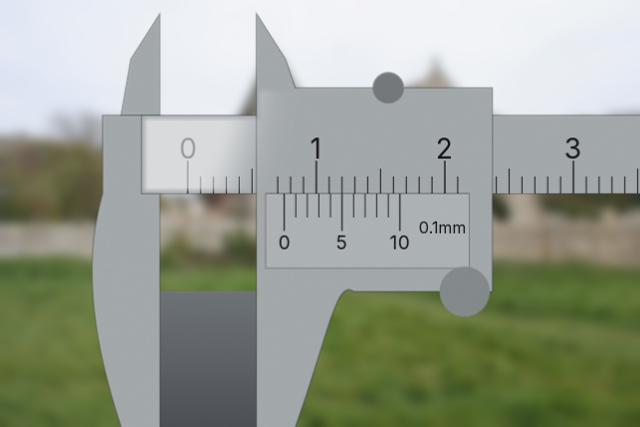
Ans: **7.5** mm
